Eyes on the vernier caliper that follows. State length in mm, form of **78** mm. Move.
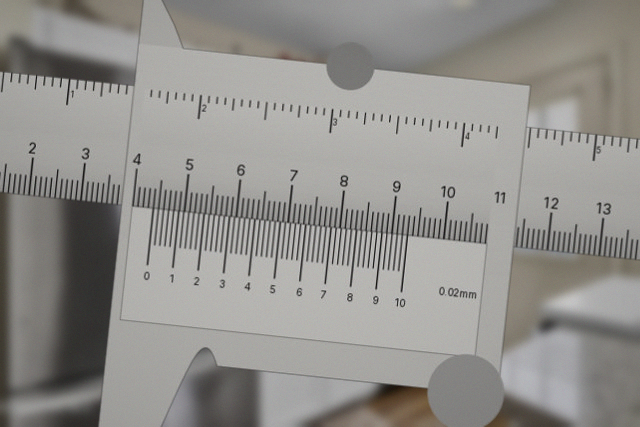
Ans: **44.0** mm
